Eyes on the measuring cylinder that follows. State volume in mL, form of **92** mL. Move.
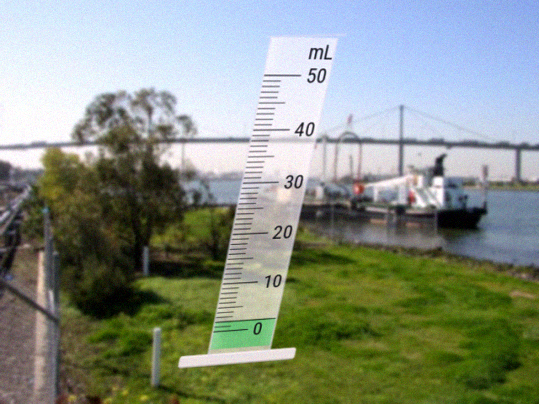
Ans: **2** mL
